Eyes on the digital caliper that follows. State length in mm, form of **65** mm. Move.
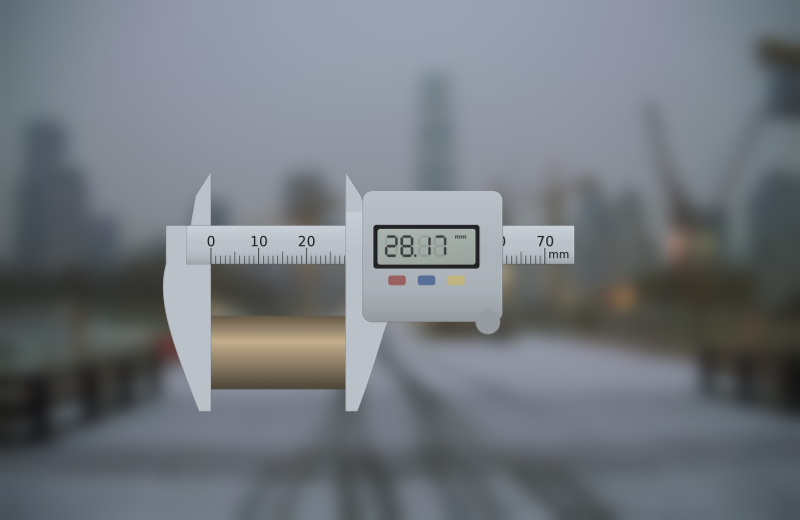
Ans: **28.17** mm
